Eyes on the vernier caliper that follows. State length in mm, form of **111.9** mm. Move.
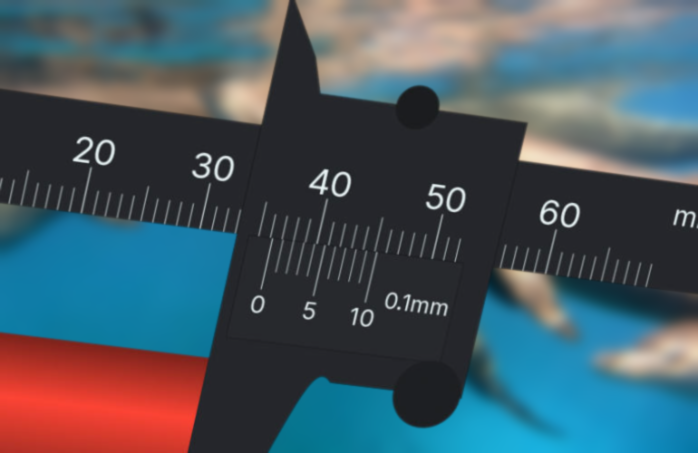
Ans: **36.2** mm
